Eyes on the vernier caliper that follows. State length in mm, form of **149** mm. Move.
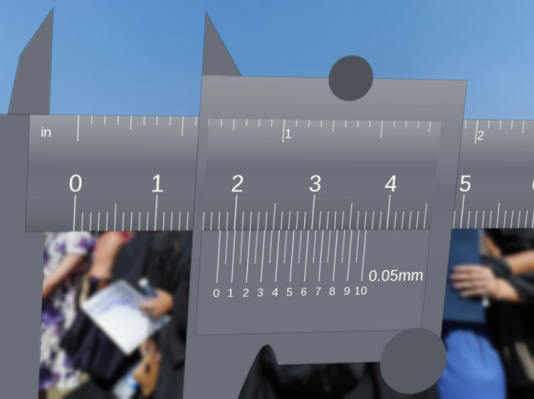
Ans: **18.2** mm
